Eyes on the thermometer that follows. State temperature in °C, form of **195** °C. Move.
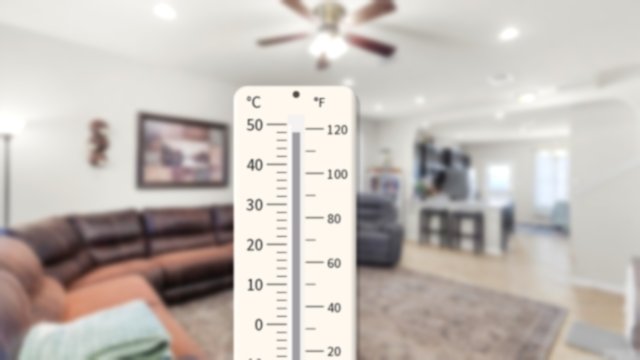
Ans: **48** °C
